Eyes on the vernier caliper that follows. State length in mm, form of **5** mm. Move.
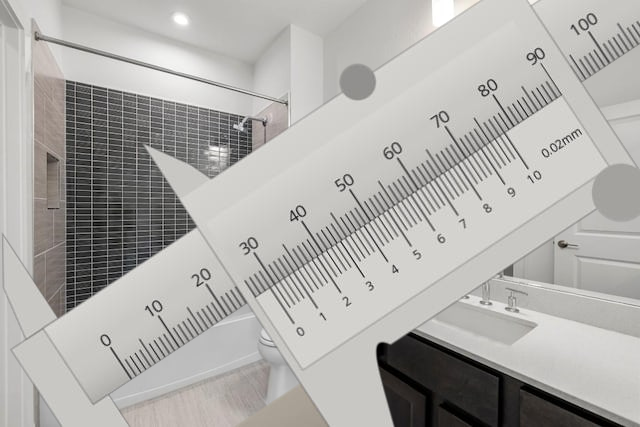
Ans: **29.0** mm
